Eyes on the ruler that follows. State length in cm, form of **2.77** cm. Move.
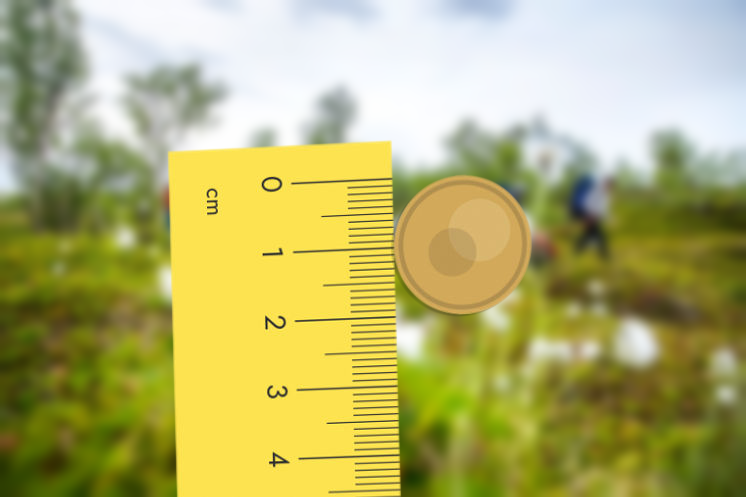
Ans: **2** cm
